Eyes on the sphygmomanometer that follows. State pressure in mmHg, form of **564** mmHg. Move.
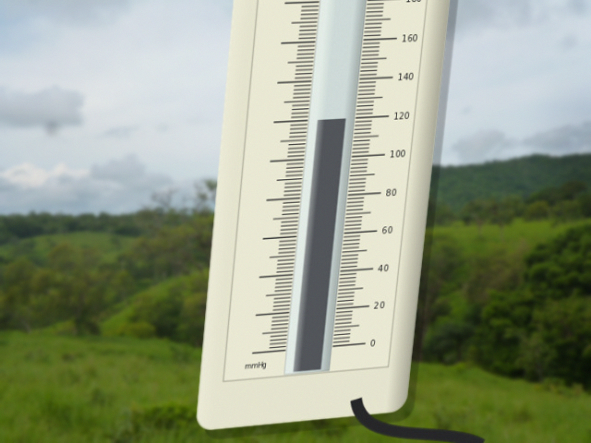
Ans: **120** mmHg
